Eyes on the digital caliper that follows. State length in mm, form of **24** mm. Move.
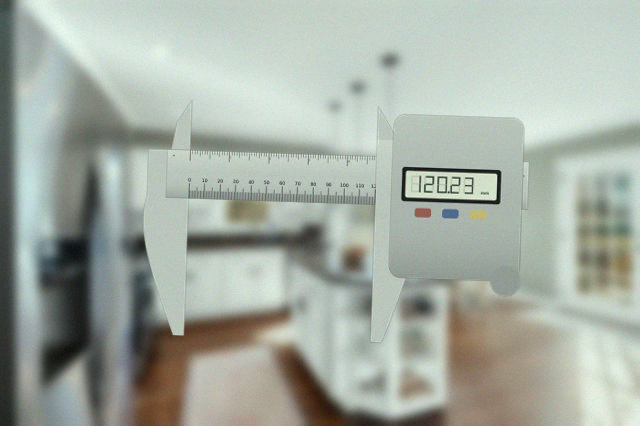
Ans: **120.23** mm
